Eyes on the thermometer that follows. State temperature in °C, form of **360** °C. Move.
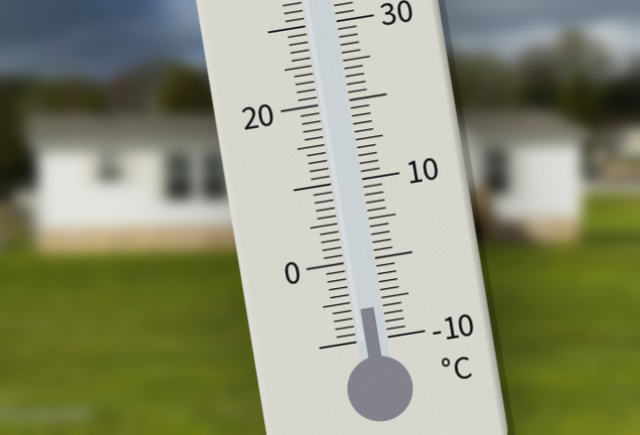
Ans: **-6** °C
